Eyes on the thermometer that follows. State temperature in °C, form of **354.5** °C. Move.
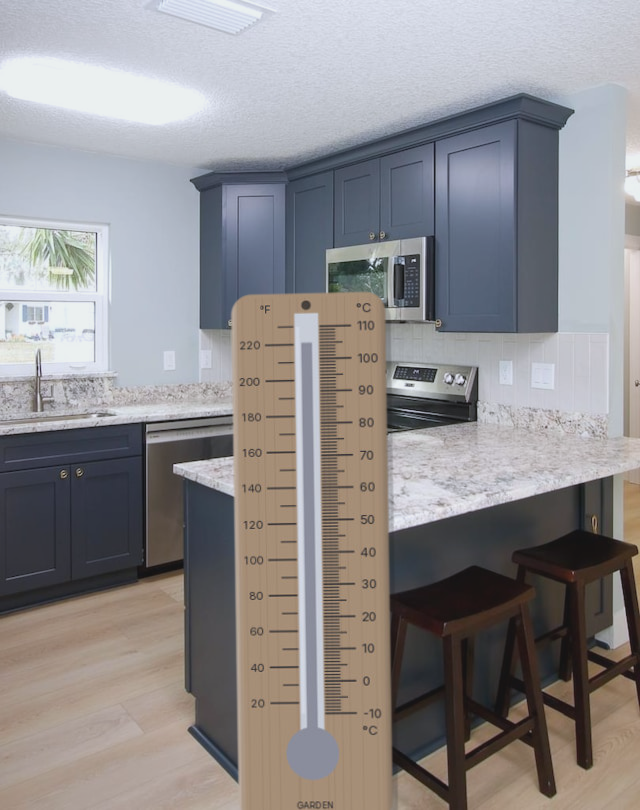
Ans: **105** °C
